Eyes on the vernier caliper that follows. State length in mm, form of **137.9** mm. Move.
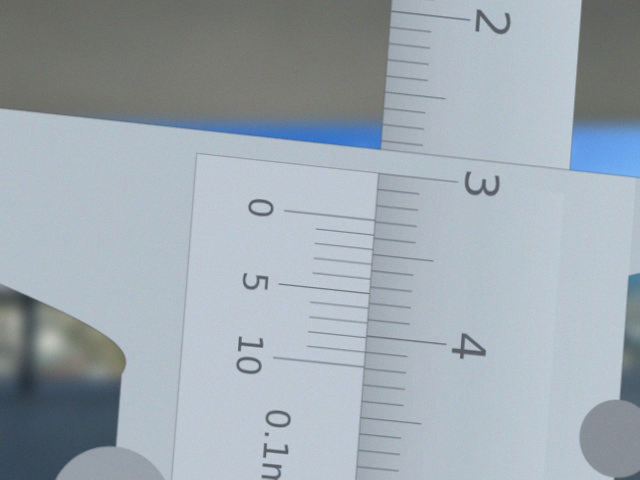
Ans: **32.9** mm
